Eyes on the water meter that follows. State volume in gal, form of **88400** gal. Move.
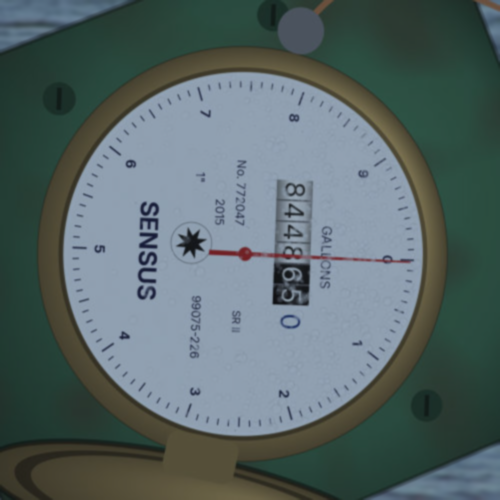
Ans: **8448650.0** gal
